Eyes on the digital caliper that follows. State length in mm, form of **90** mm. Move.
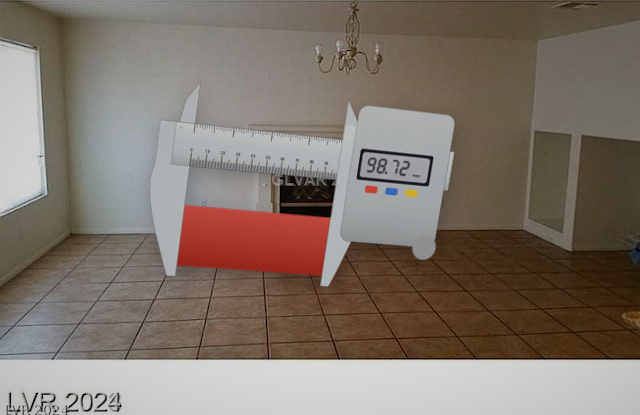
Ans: **98.72** mm
